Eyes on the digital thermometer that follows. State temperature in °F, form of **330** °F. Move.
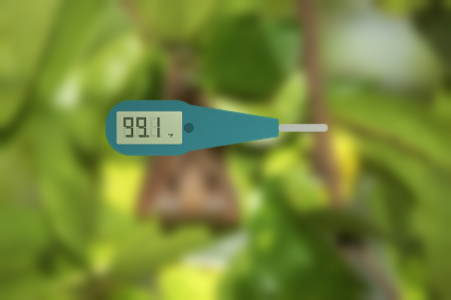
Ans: **99.1** °F
